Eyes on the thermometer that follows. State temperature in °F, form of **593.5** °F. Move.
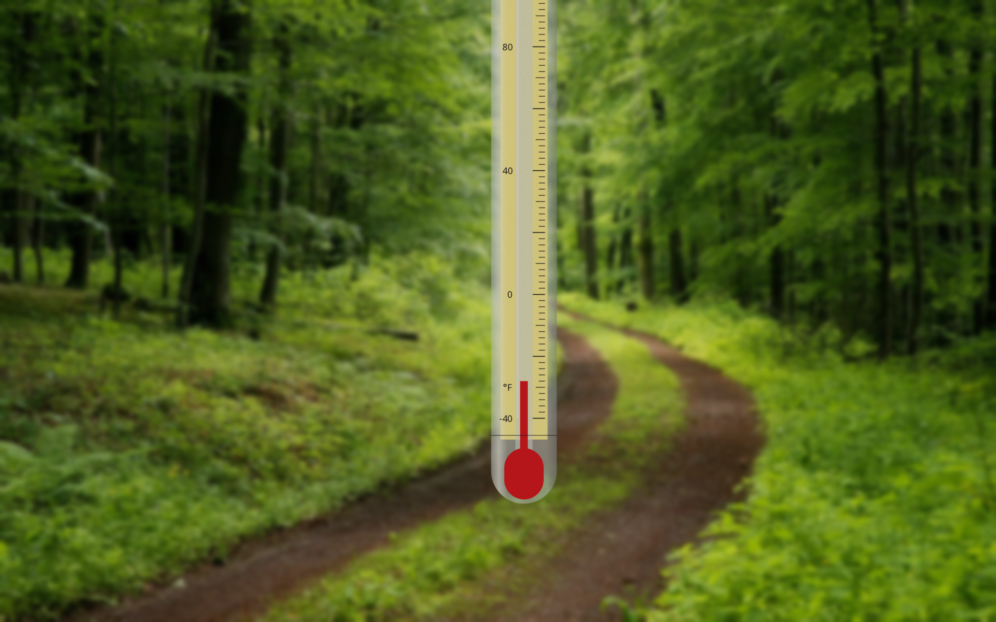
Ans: **-28** °F
